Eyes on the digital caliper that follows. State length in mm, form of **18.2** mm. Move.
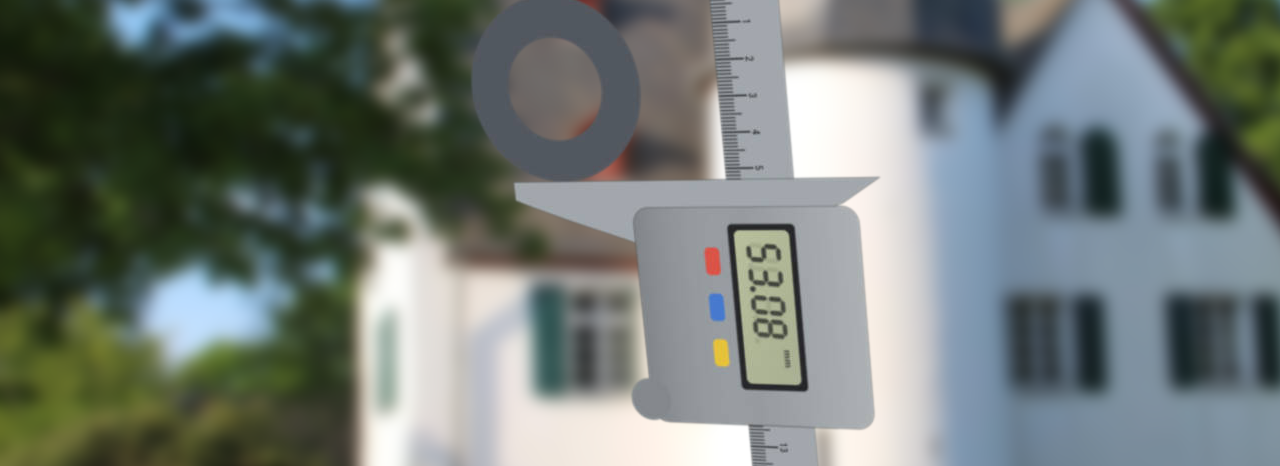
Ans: **53.08** mm
